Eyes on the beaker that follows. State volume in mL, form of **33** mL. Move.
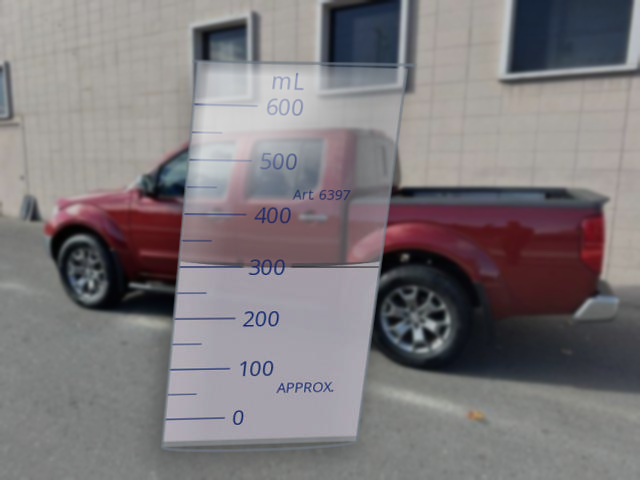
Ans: **300** mL
